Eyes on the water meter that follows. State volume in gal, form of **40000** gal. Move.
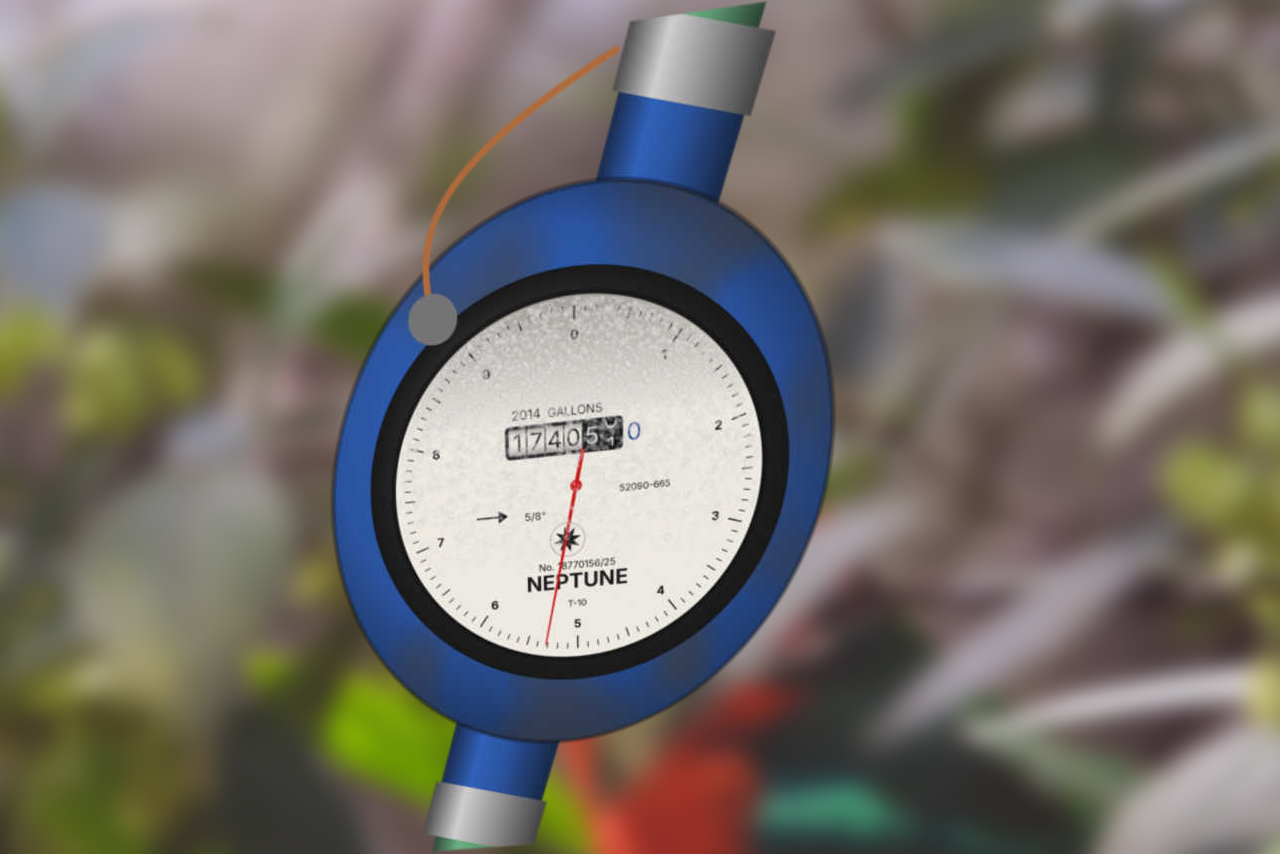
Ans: **1740505.3** gal
